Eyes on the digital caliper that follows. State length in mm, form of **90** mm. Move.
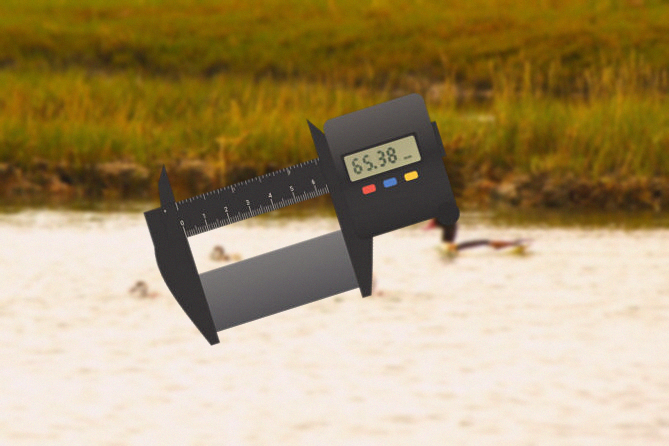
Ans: **65.38** mm
